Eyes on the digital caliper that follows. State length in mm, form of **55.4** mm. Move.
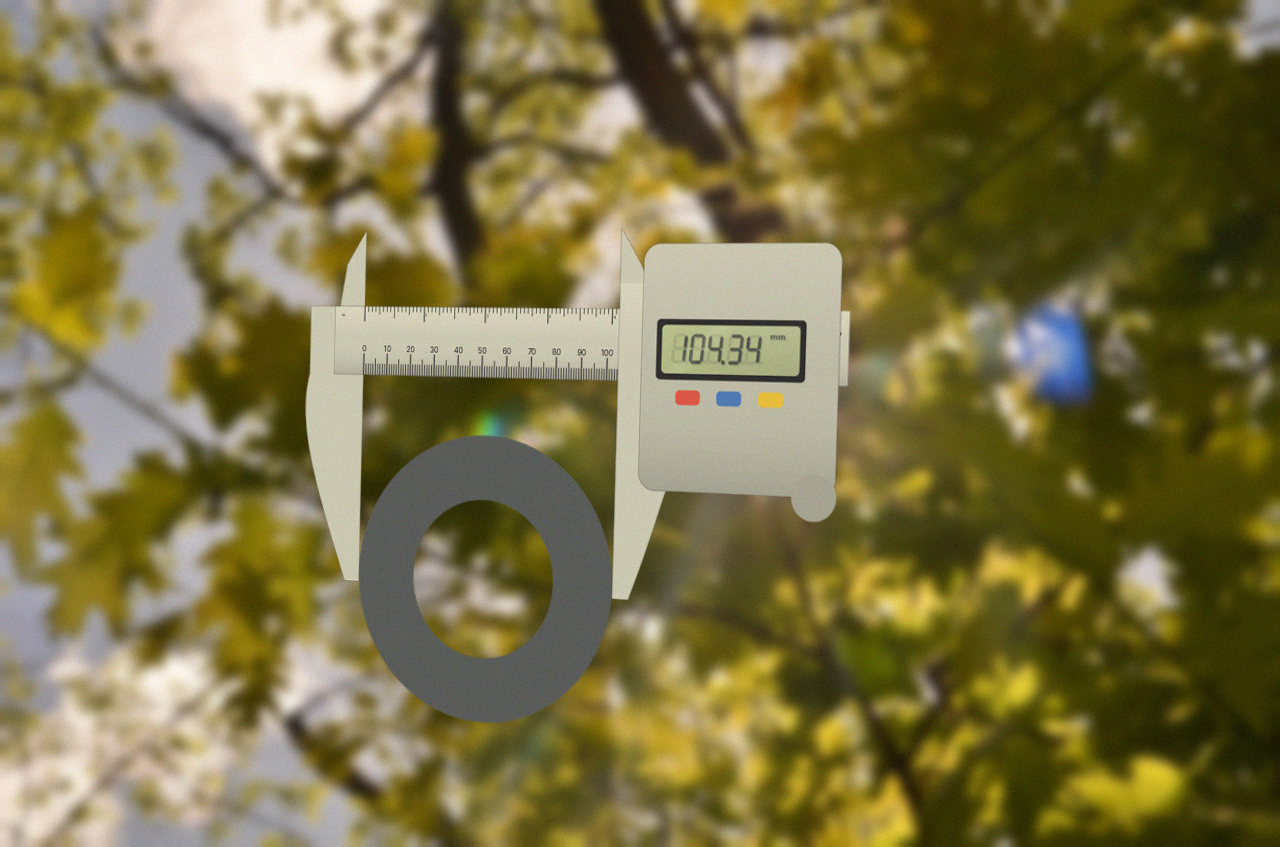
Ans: **104.34** mm
